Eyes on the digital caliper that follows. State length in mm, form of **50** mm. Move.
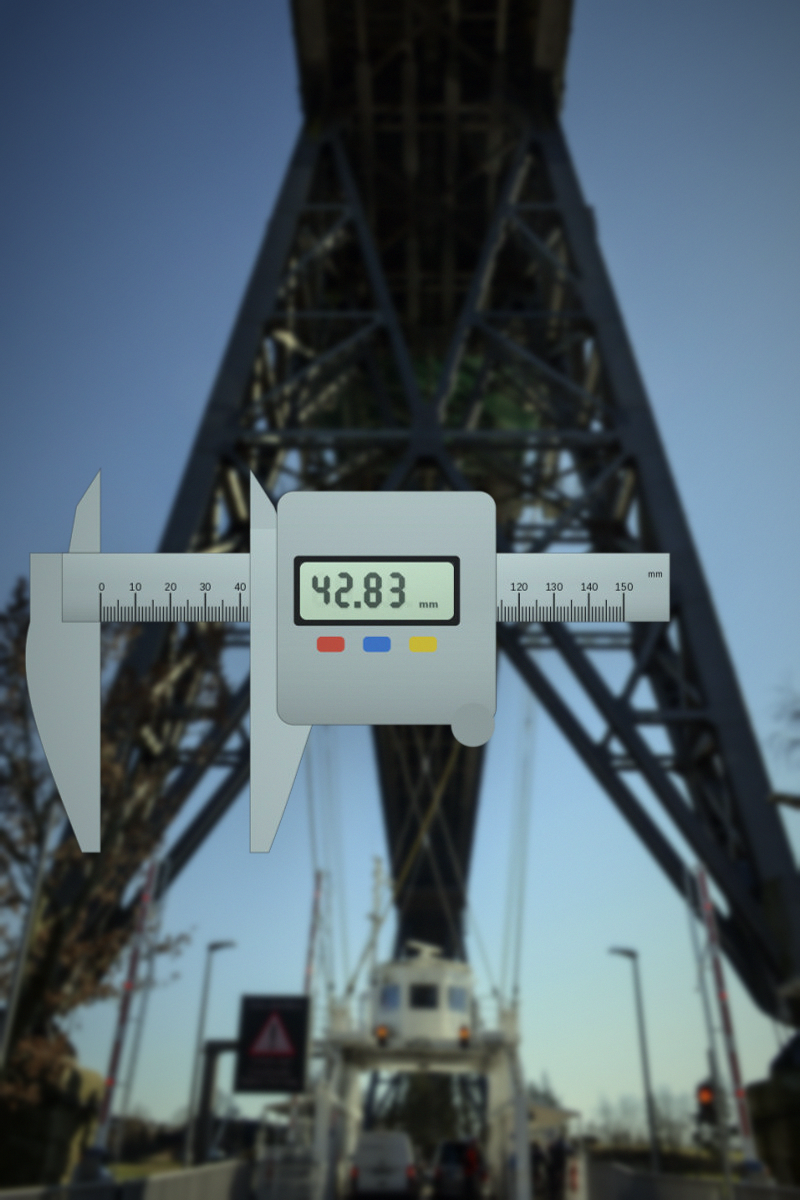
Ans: **42.83** mm
